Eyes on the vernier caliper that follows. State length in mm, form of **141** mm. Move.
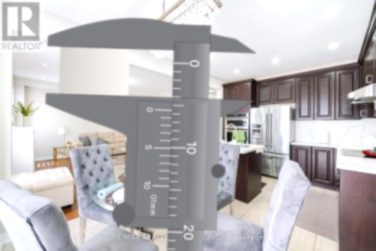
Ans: **5.6** mm
